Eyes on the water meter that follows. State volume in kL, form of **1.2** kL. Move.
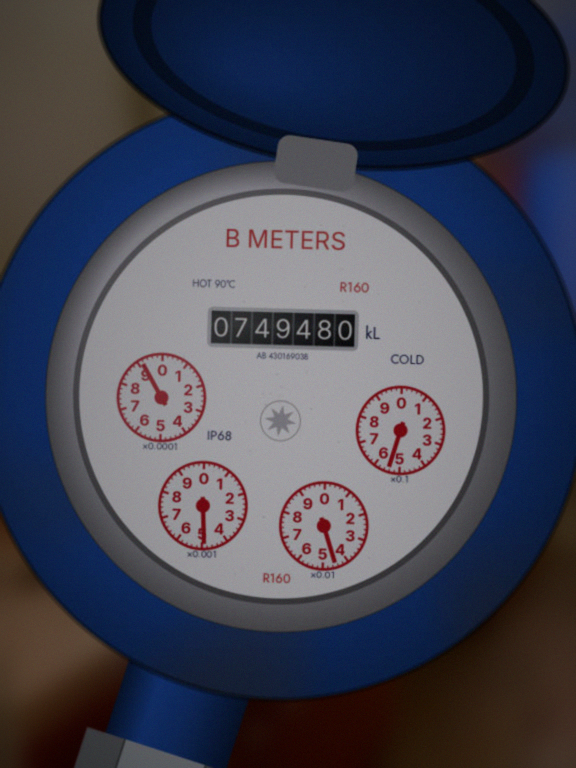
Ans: **749480.5449** kL
